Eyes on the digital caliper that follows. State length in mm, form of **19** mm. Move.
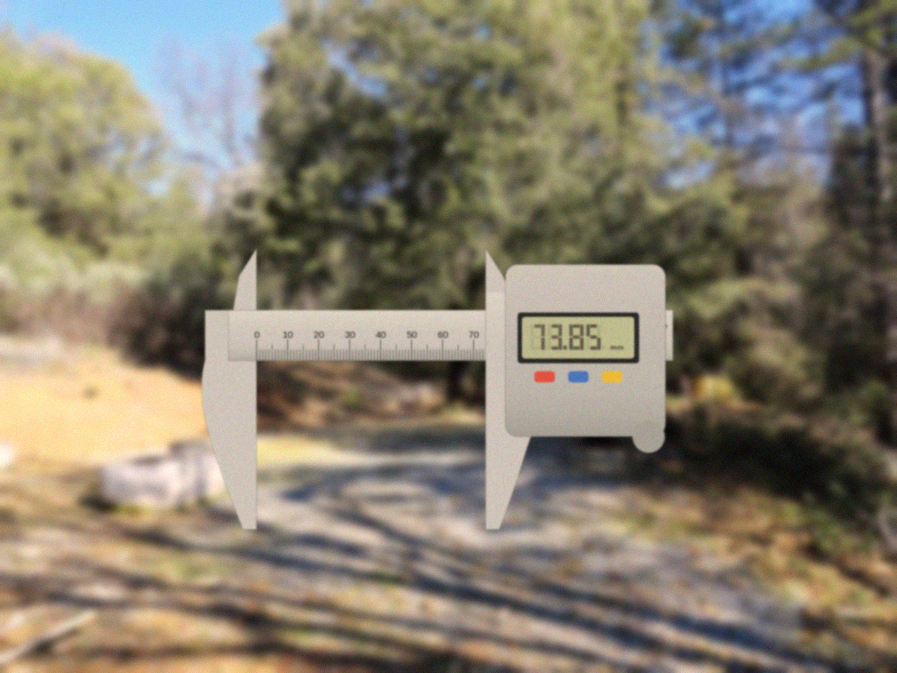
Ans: **73.85** mm
